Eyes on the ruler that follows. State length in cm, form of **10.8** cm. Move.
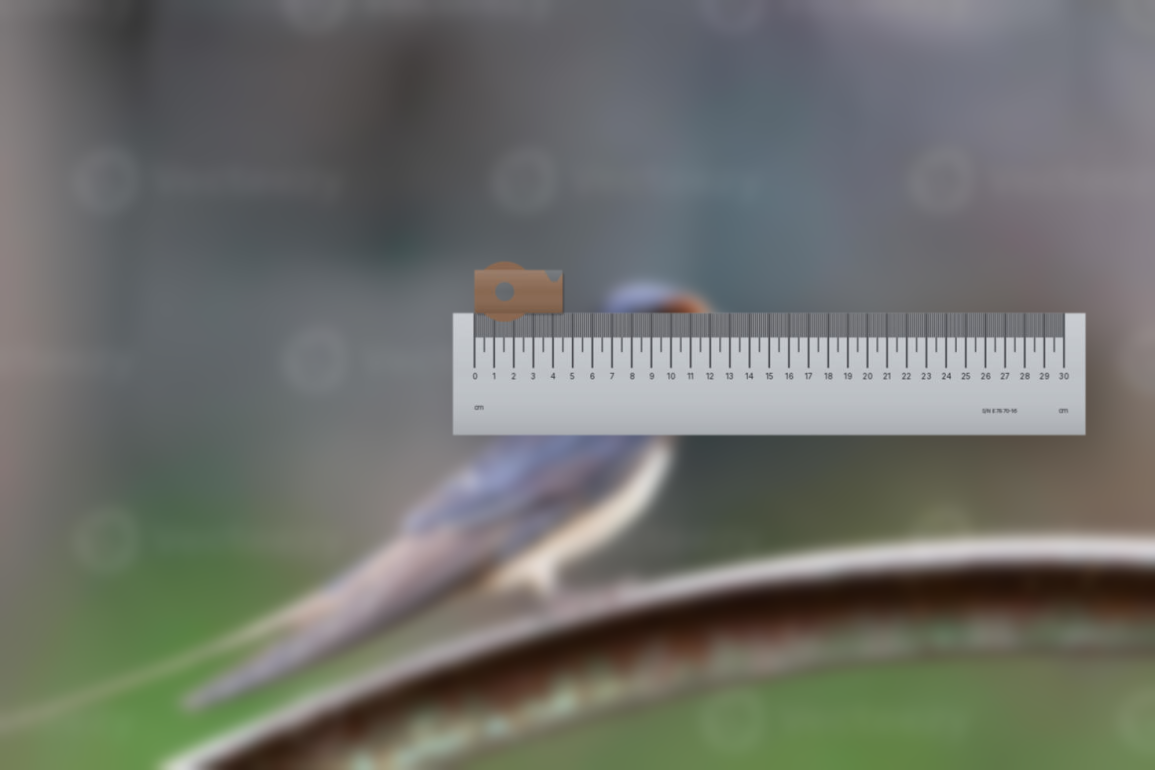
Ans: **4.5** cm
